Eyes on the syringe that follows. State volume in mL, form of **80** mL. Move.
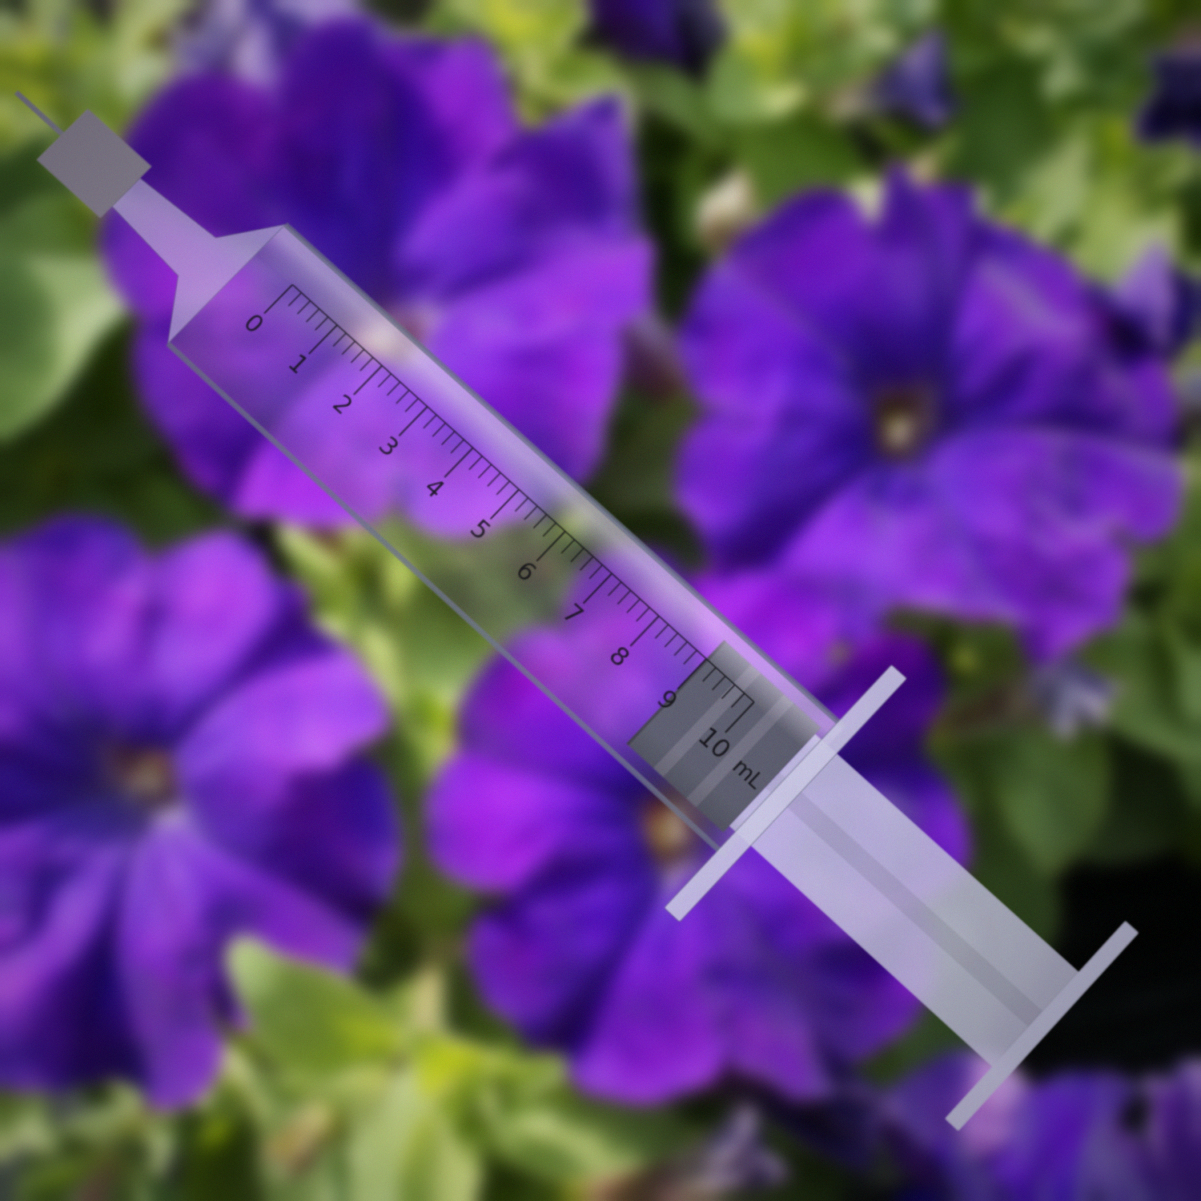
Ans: **9** mL
